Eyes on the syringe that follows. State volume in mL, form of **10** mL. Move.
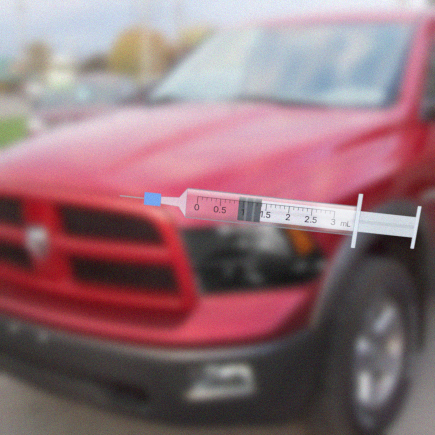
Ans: **0.9** mL
